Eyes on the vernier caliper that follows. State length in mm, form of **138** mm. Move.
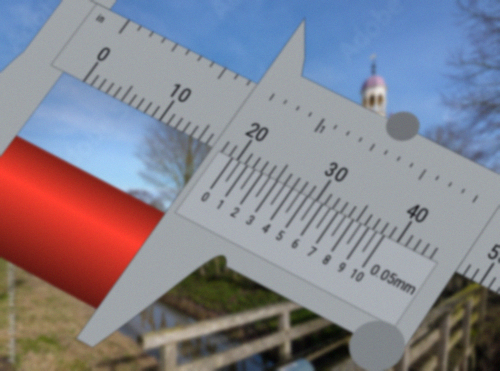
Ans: **19.4** mm
